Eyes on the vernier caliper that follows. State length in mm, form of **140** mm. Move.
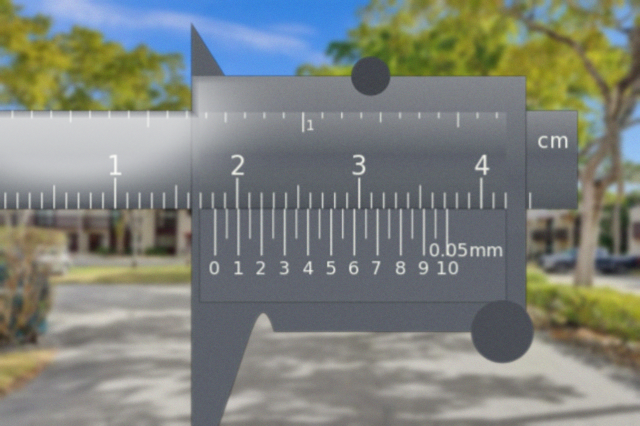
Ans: **18.2** mm
